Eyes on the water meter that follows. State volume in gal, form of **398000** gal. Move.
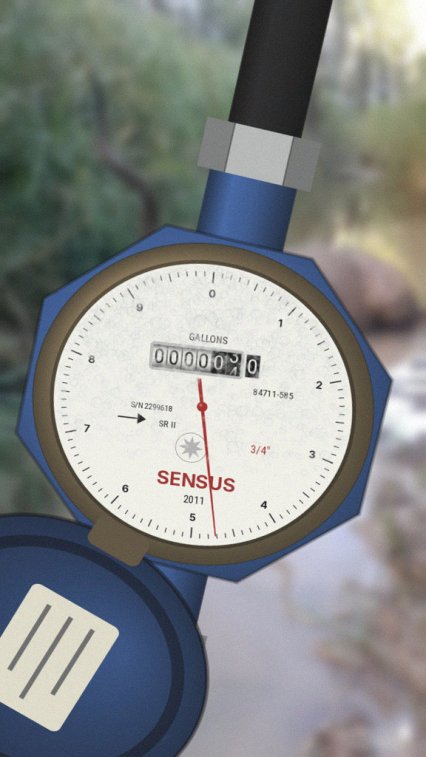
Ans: **34.7** gal
